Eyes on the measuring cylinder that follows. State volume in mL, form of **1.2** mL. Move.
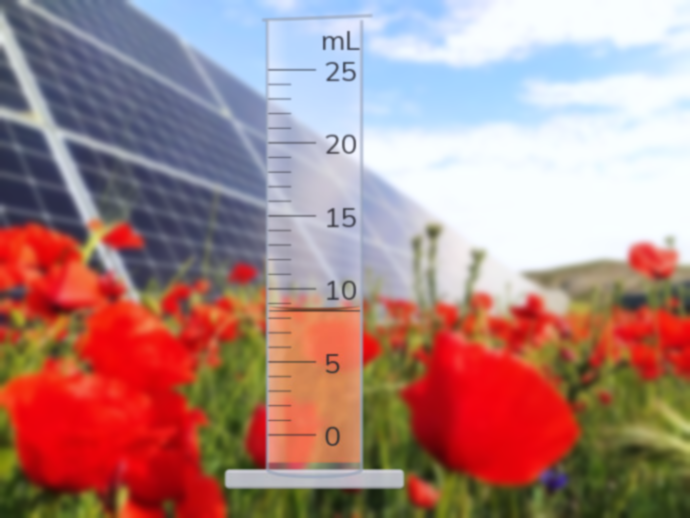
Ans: **8.5** mL
